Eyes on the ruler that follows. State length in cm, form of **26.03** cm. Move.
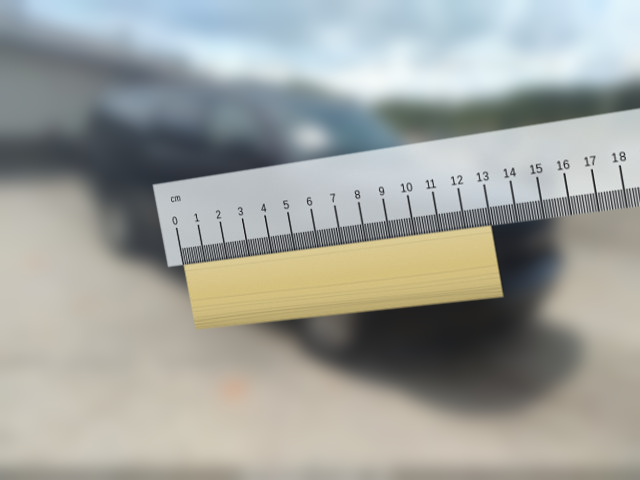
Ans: **13** cm
